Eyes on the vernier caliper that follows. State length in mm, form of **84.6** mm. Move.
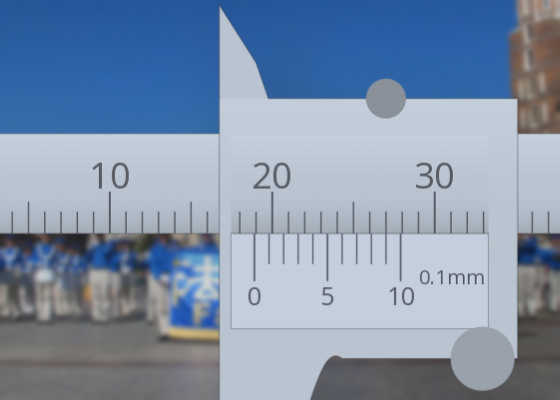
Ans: **18.9** mm
